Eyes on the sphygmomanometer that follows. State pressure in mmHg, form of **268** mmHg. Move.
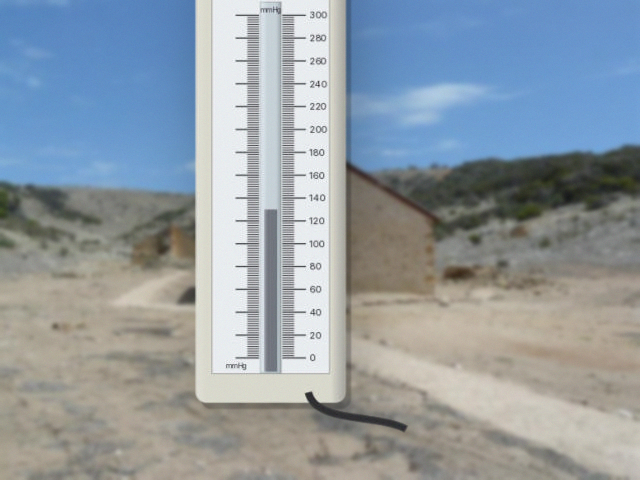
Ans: **130** mmHg
